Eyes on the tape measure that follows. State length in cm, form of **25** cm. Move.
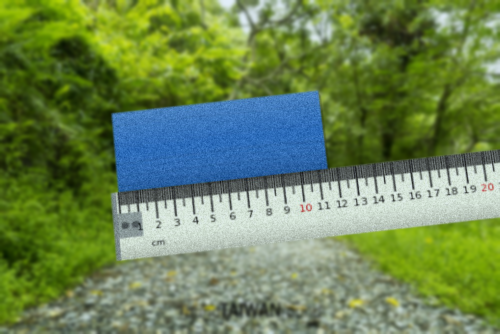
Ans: **11.5** cm
